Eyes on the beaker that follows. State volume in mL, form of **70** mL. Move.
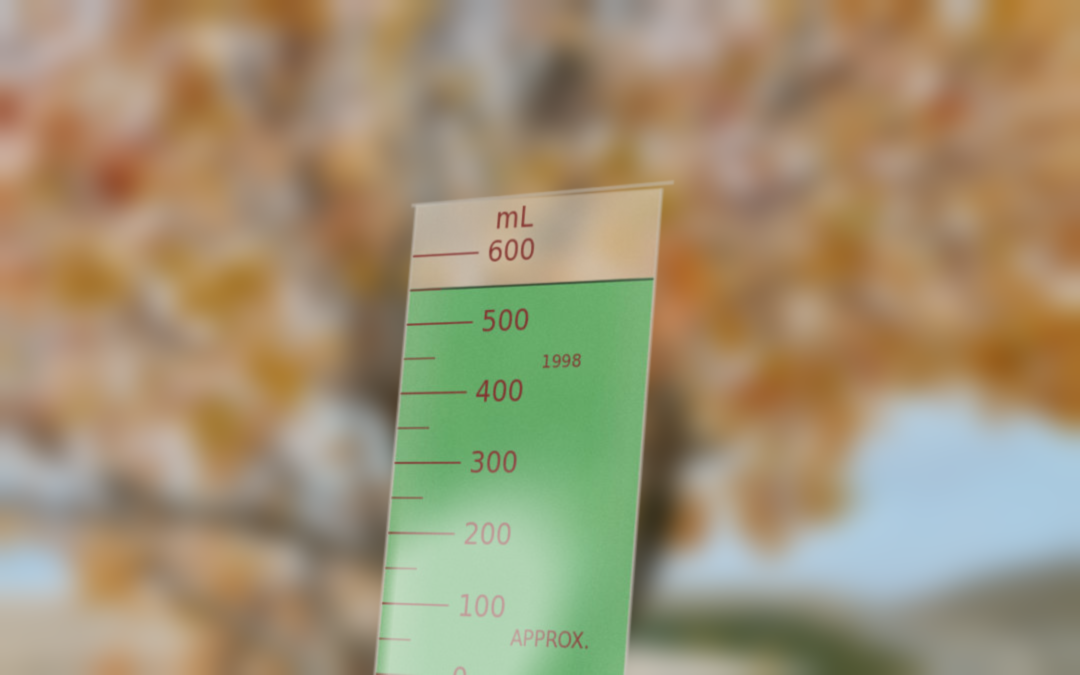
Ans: **550** mL
